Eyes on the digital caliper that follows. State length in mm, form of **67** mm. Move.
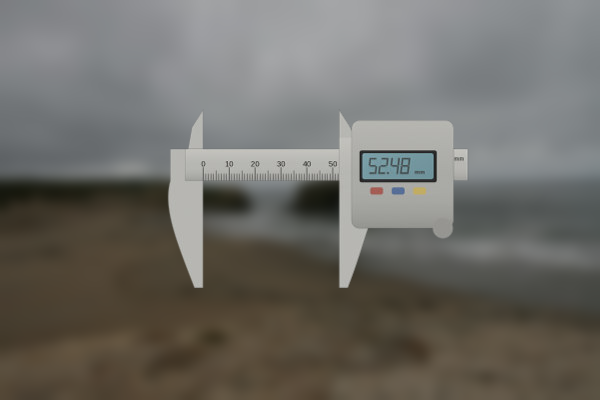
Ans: **52.48** mm
